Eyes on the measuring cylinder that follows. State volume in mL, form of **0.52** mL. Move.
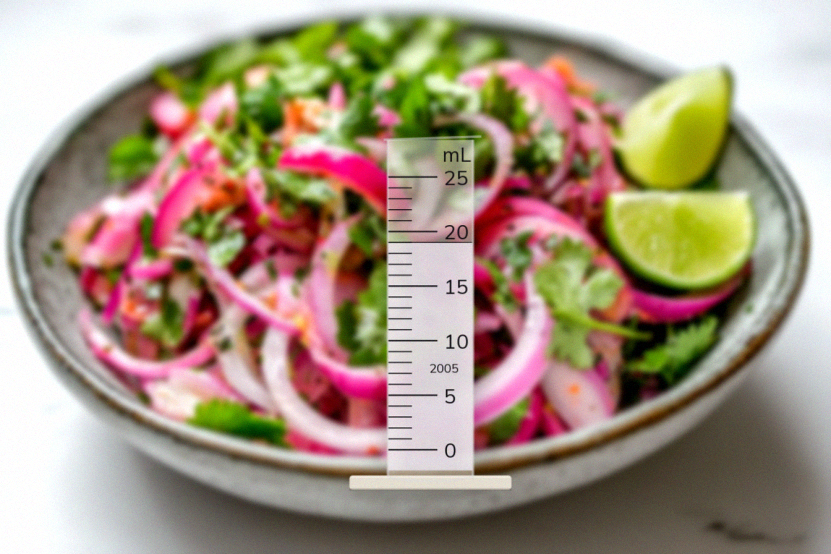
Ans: **19** mL
